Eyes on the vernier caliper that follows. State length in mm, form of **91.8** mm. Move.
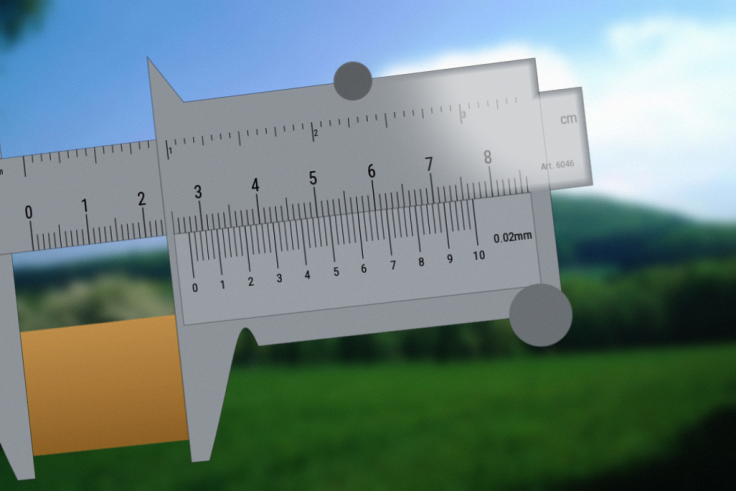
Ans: **27.6** mm
